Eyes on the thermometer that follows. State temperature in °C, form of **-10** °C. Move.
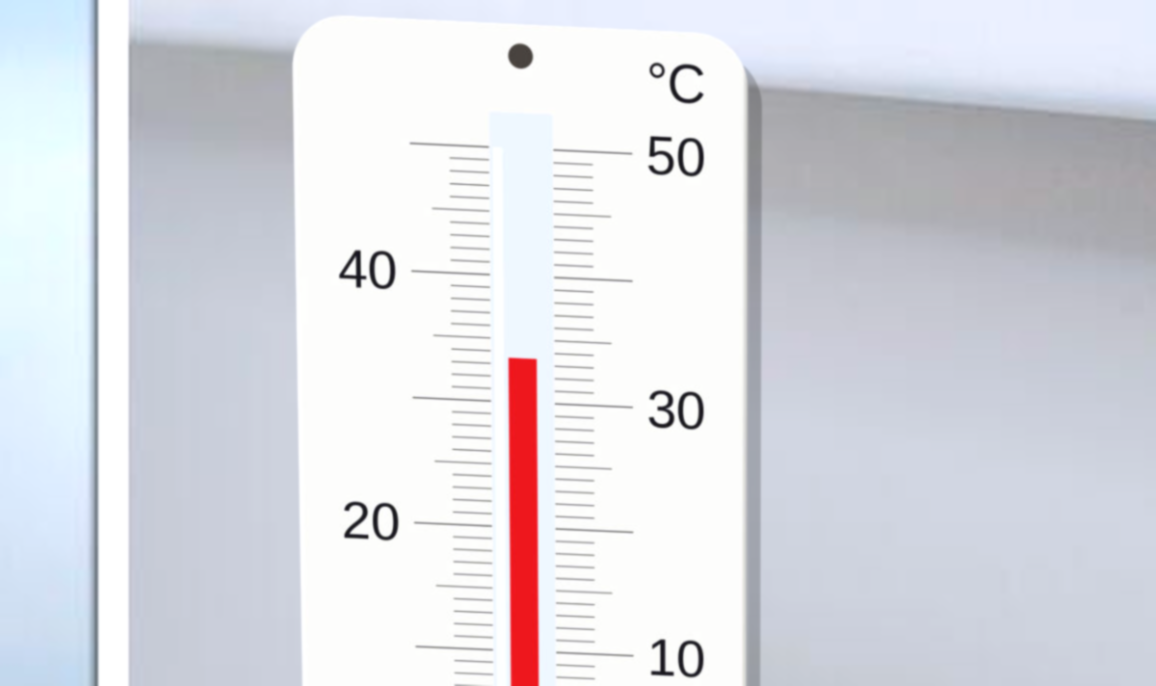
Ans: **33.5** °C
